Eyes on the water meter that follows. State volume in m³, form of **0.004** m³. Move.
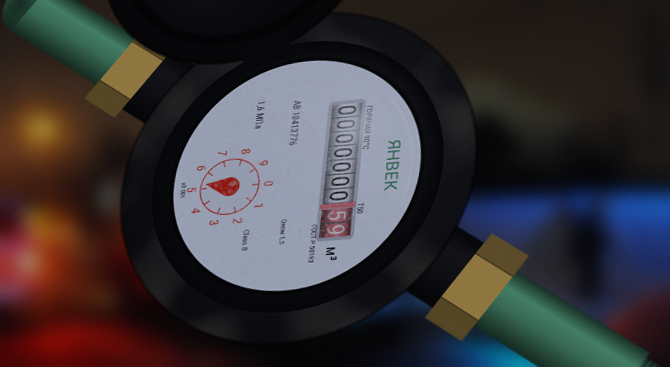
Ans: **0.595** m³
